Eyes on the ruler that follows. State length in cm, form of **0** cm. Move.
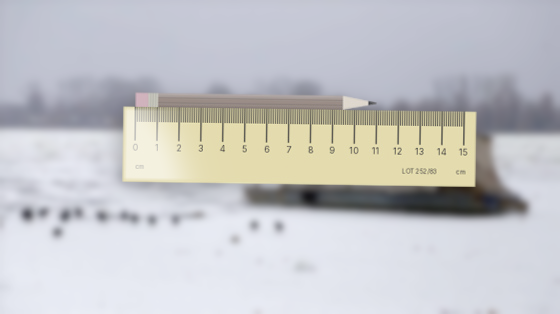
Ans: **11** cm
